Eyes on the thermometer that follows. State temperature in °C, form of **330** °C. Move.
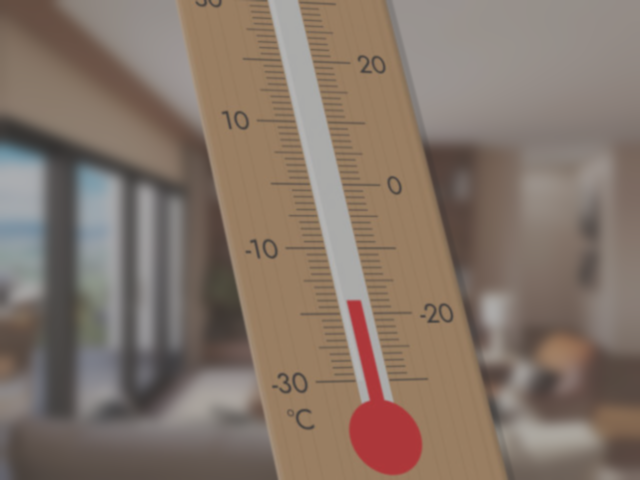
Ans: **-18** °C
